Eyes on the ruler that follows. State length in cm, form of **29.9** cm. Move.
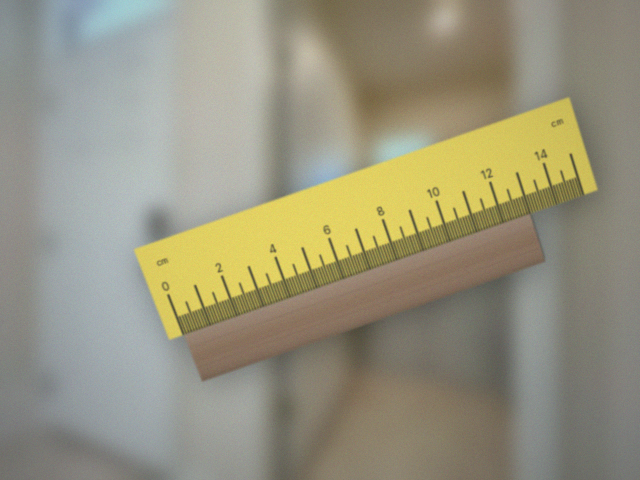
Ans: **13** cm
